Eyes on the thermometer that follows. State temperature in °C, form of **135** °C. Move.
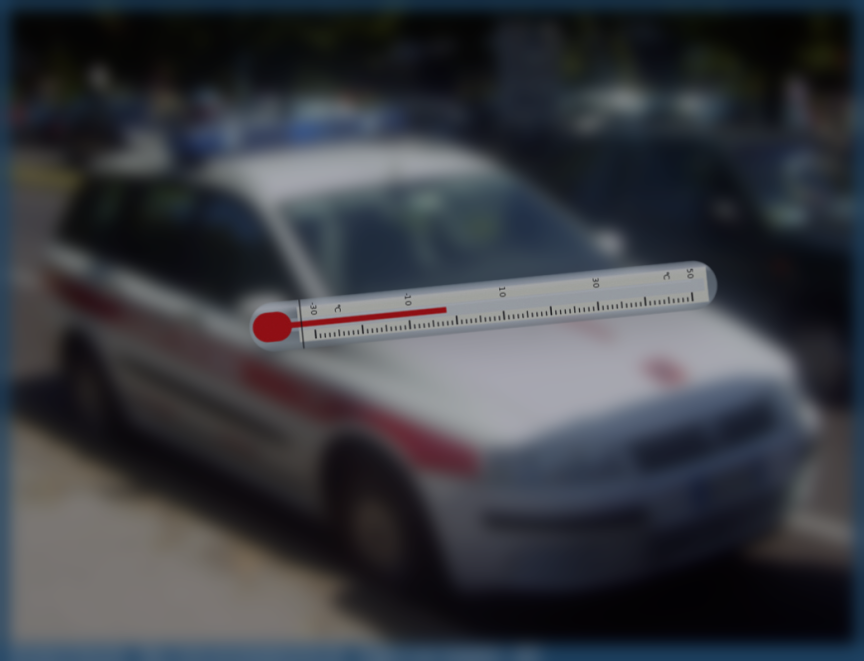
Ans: **-2** °C
